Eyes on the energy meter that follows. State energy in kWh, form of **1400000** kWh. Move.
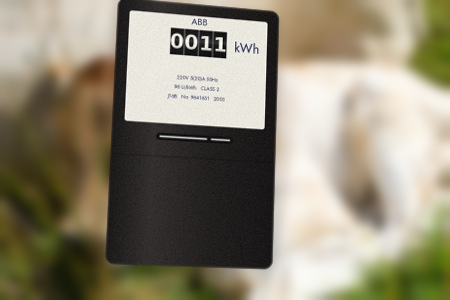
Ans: **11** kWh
